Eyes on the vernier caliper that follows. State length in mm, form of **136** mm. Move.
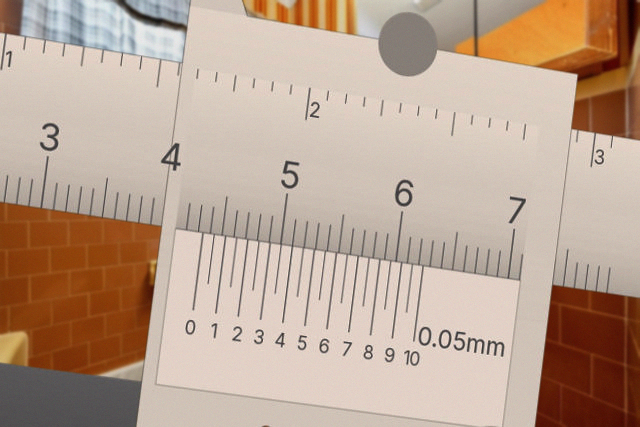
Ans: **43.4** mm
